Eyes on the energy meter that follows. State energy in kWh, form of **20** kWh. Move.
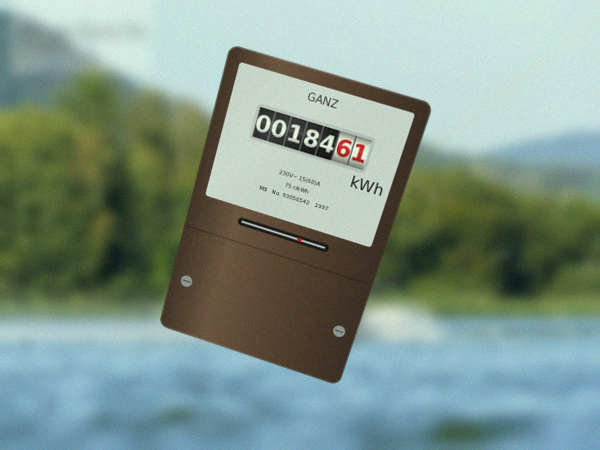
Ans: **184.61** kWh
